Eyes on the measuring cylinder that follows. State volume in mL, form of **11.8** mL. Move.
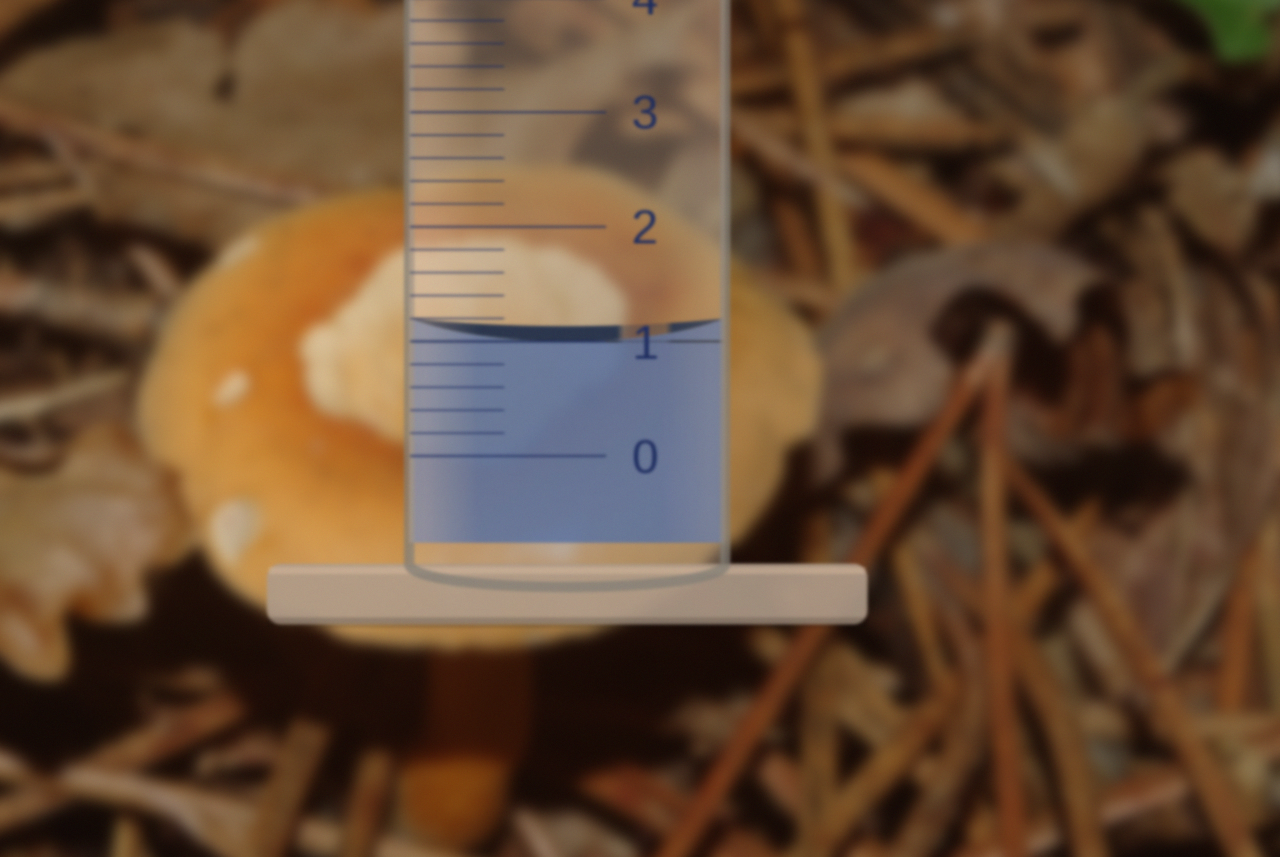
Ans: **1** mL
